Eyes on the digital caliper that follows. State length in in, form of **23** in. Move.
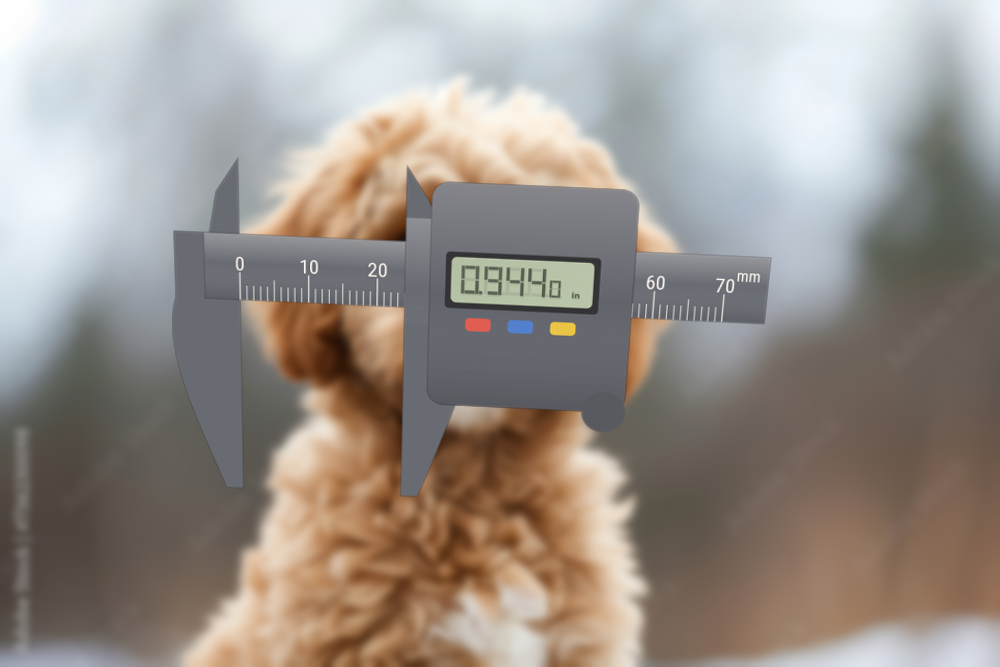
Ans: **0.9440** in
